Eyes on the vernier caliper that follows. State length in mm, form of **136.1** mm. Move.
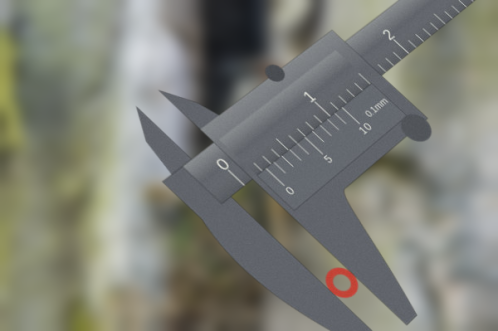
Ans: **2.4** mm
